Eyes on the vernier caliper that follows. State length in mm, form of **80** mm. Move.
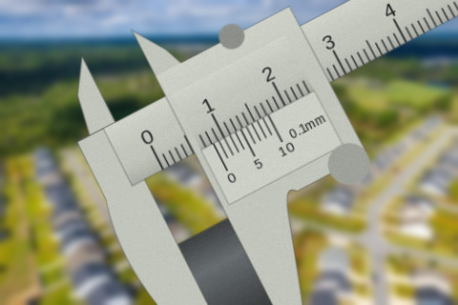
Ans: **8.2** mm
